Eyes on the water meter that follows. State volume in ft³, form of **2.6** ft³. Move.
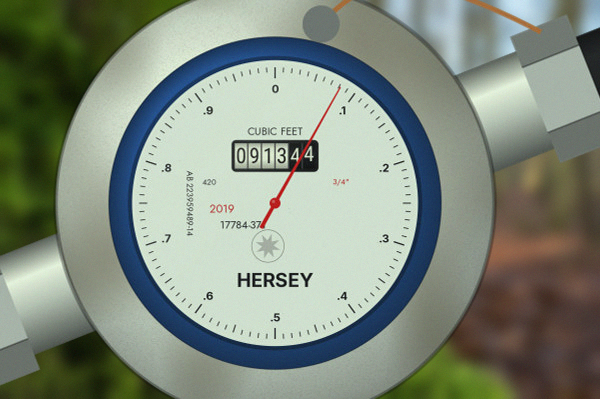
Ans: **91344.08** ft³
